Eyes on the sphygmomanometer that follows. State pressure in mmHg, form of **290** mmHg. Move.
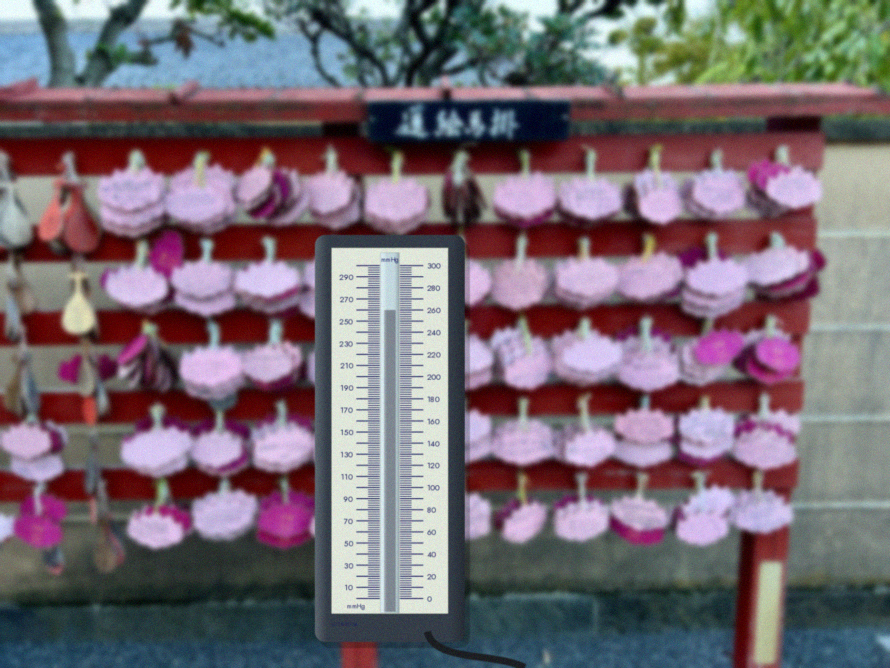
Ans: **260** mmHg
